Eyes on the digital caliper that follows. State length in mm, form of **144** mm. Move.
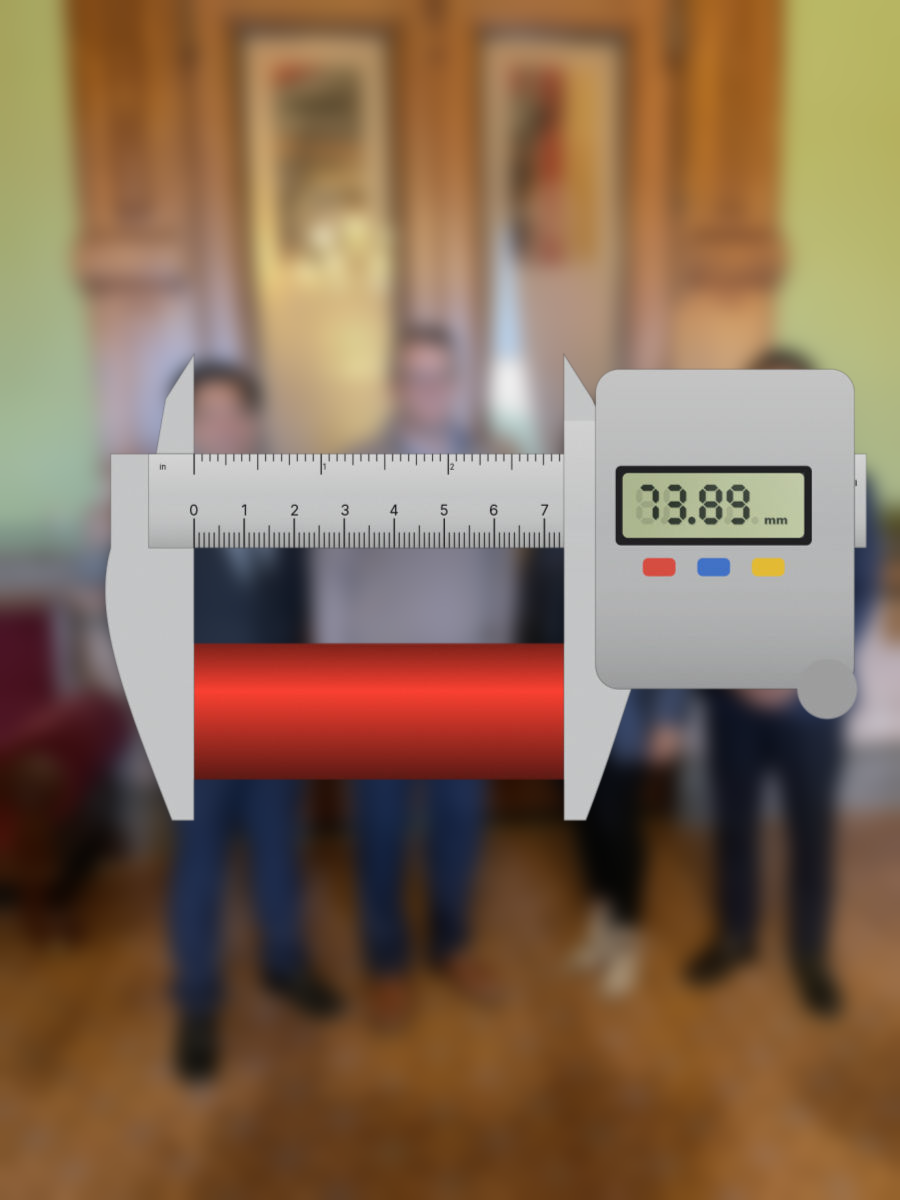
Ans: **73.89** mm
